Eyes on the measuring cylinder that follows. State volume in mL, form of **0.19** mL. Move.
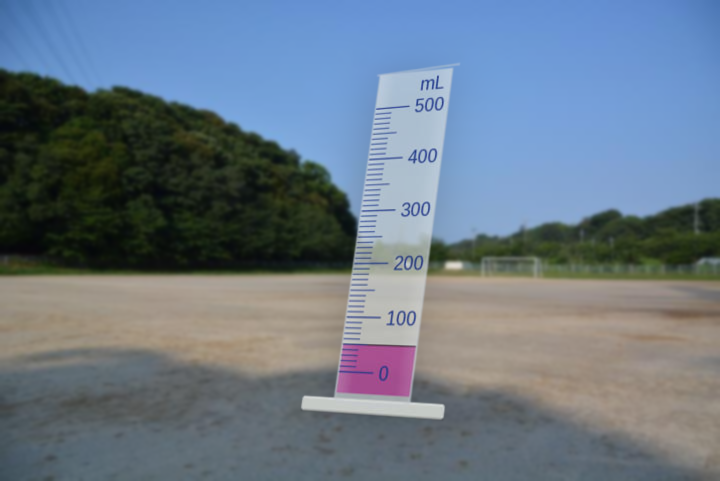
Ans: **50** mL
